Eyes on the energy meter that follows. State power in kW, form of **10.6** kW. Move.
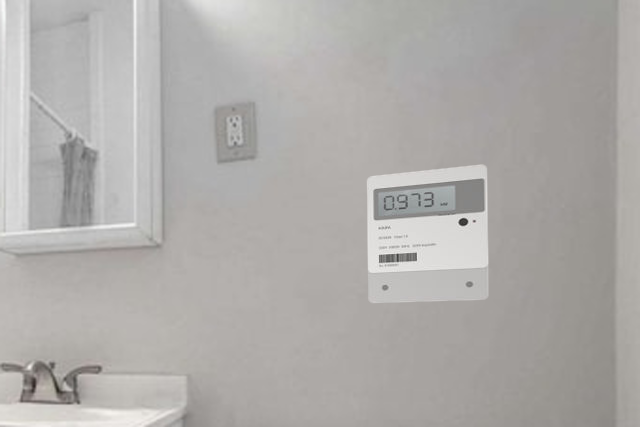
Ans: **0.973** kW
